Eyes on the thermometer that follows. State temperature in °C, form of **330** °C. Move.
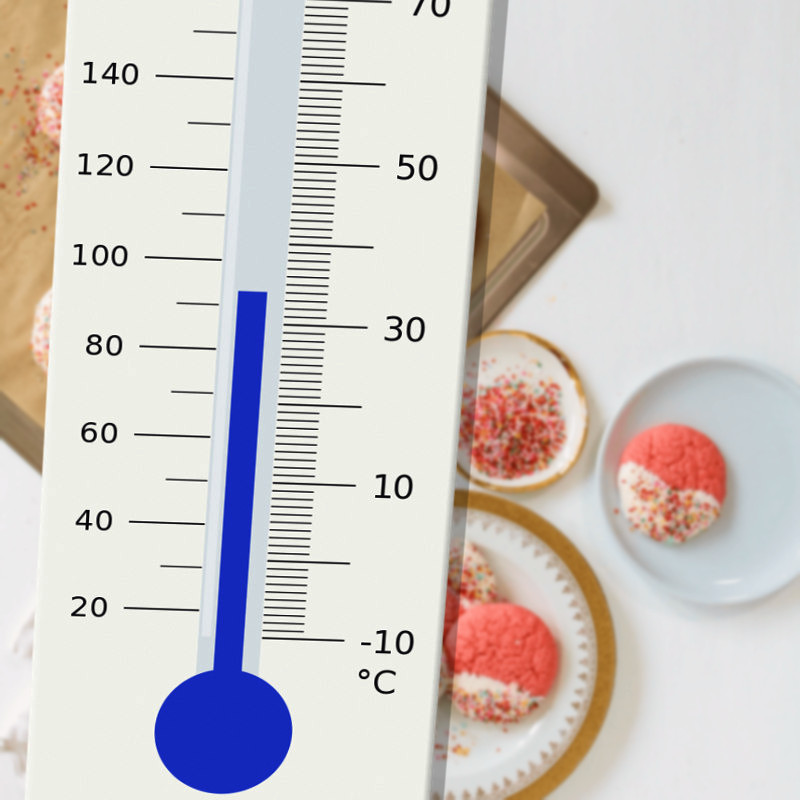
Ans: **34** °C
